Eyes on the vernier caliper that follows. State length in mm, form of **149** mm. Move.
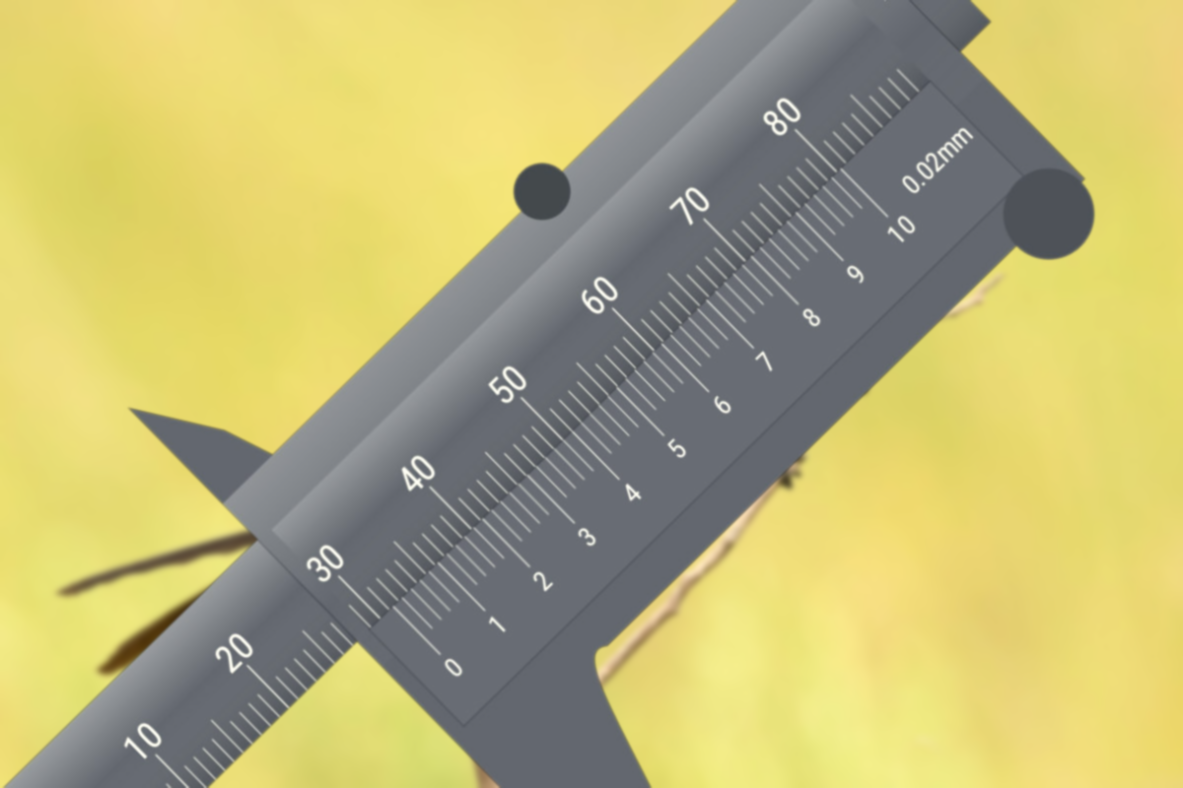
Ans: **31.4** mm
